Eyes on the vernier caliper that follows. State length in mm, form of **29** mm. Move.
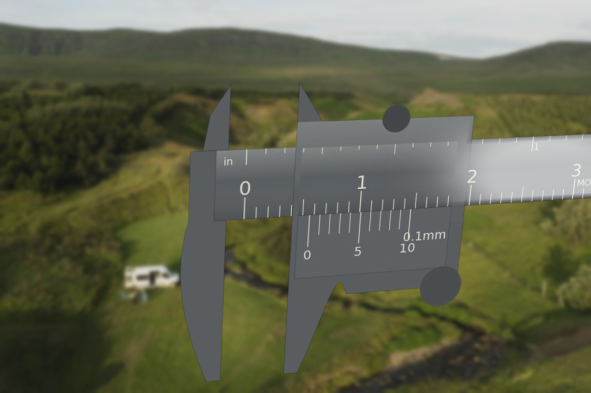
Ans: **5.6** mm
